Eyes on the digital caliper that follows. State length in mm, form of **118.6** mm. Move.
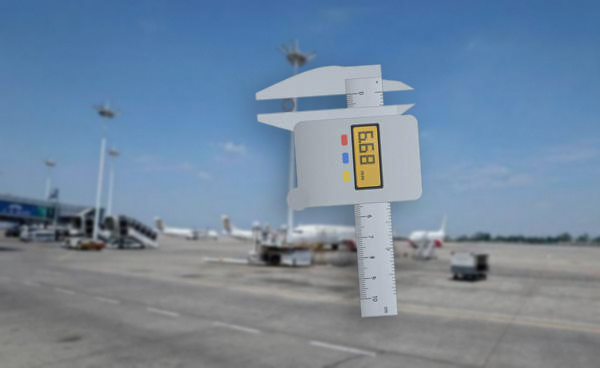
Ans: **6.68** mm
